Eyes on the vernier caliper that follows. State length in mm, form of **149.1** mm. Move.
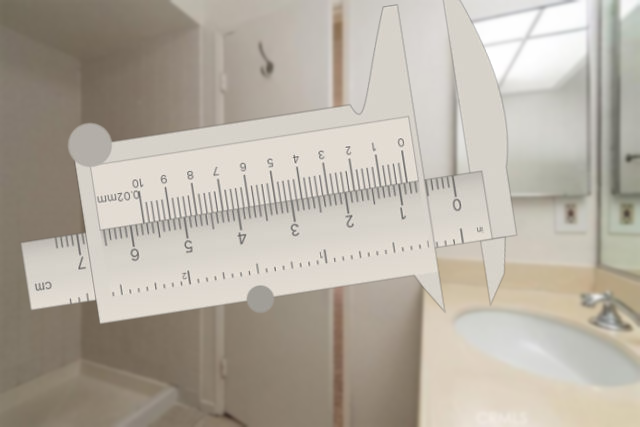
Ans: **8.5** mm
